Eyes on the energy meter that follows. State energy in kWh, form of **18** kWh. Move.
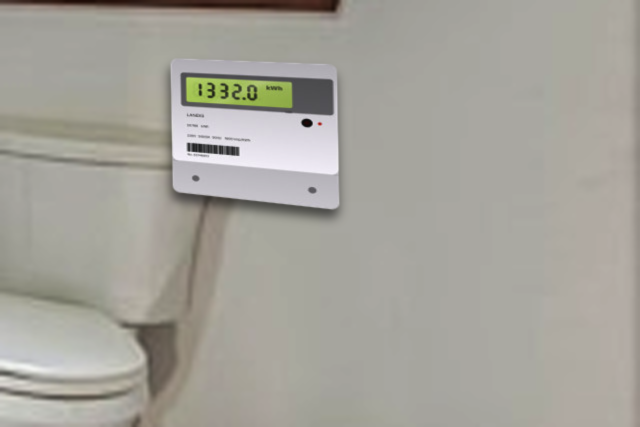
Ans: **1332.0** kWh
